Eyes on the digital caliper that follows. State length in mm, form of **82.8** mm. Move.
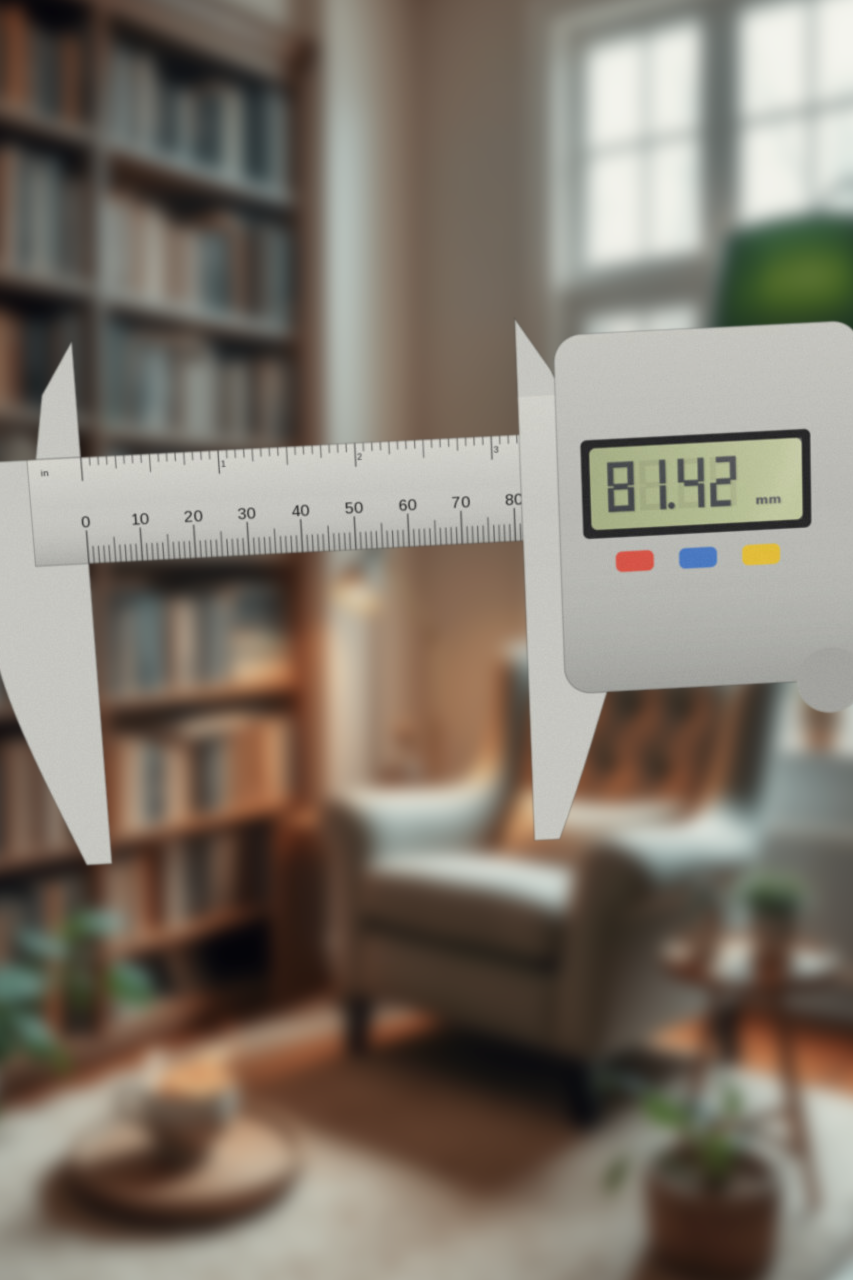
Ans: **81.42** mm
